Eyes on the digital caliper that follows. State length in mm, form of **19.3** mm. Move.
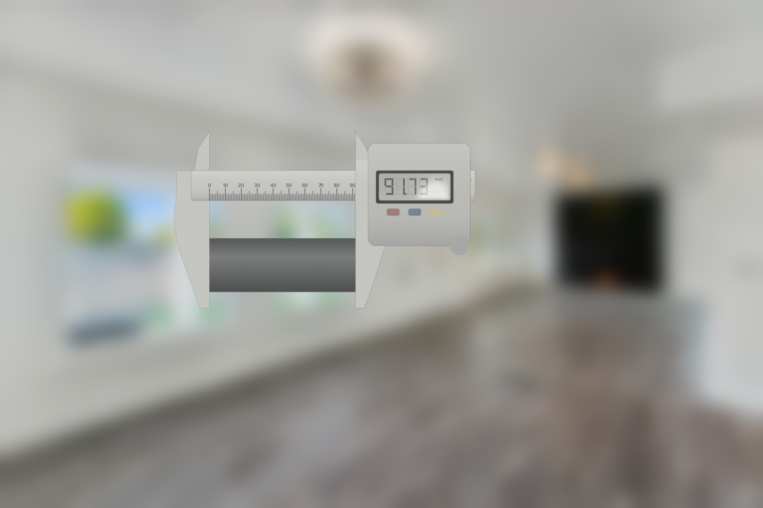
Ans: **91.73** mm
